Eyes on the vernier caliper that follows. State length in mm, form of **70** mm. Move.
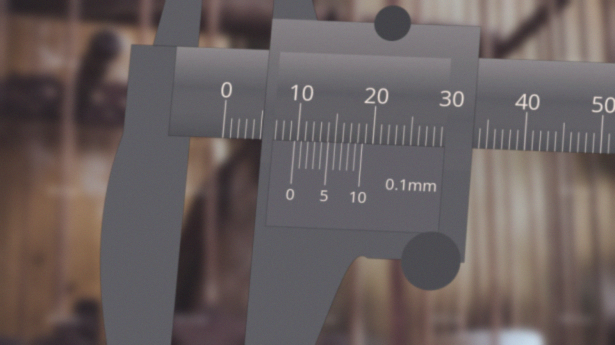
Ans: **9.6** mm
